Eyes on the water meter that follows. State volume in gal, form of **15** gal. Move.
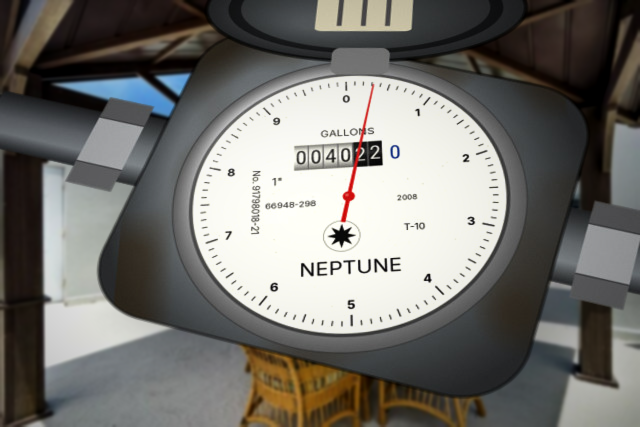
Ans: **40220.3** gal
